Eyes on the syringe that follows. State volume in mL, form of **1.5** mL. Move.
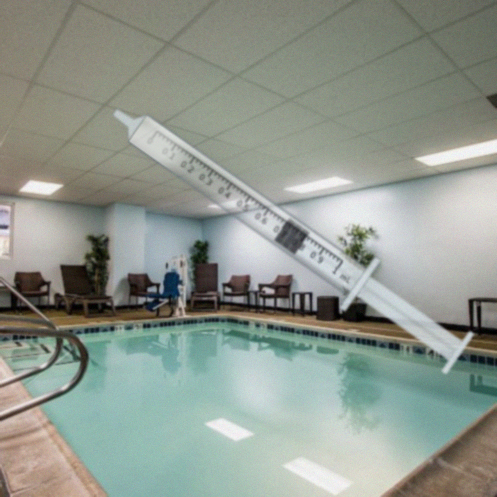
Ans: **0.7** mL
